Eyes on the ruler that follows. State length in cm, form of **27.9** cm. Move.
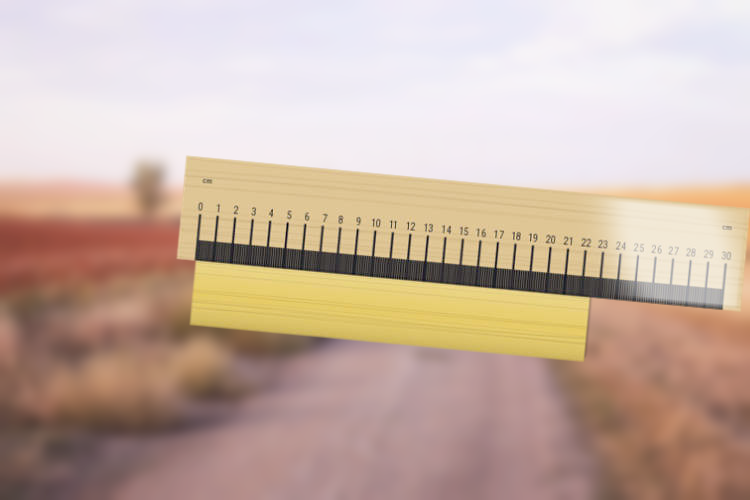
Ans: **22.5** cm
